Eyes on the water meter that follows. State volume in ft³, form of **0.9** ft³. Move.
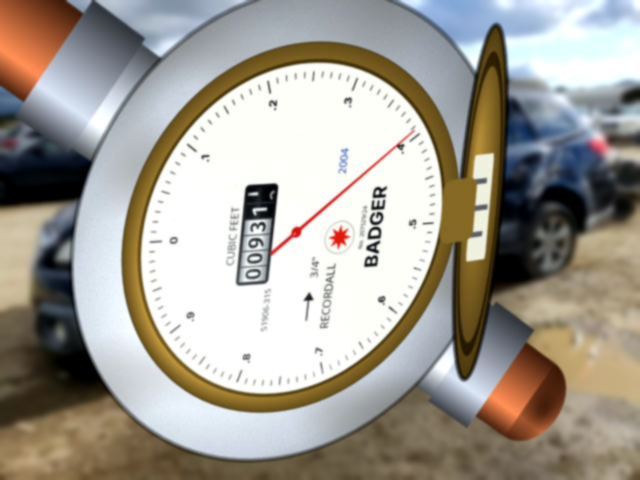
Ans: **9311.39** ft³
